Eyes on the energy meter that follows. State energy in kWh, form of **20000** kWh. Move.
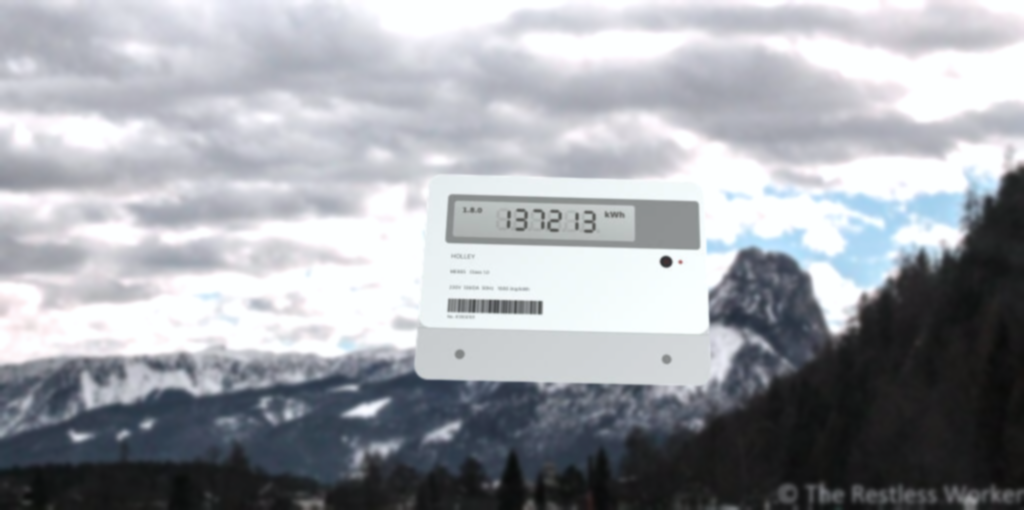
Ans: **137213** kWh
